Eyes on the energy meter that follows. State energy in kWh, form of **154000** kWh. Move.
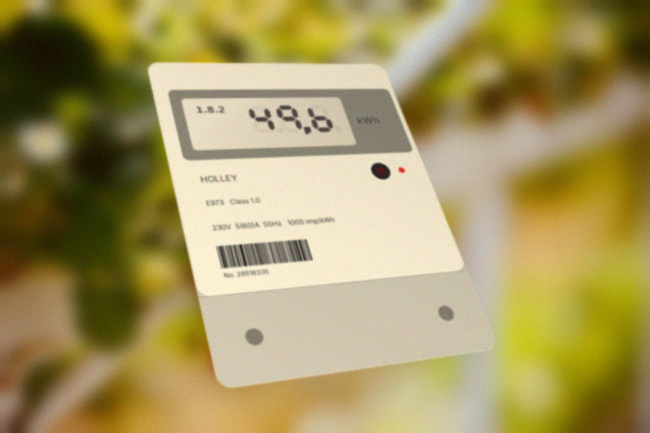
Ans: **49.6** kWh
